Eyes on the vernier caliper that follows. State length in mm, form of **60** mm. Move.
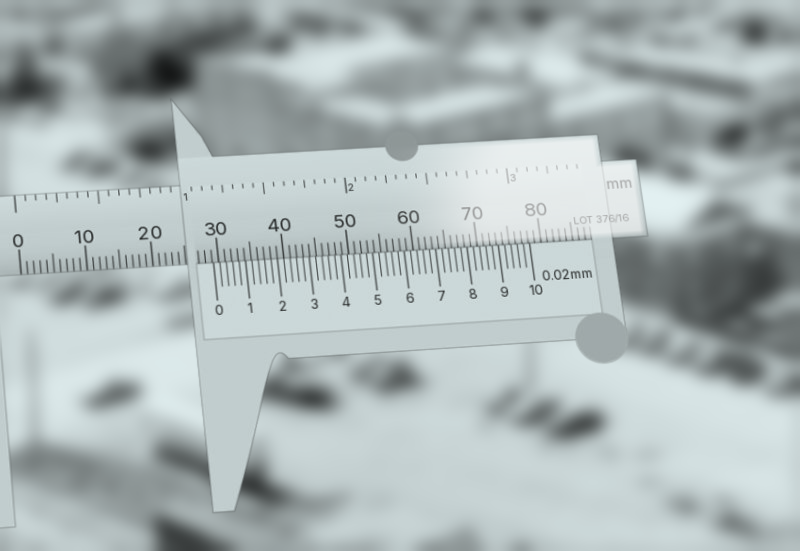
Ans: **29.2** mm
